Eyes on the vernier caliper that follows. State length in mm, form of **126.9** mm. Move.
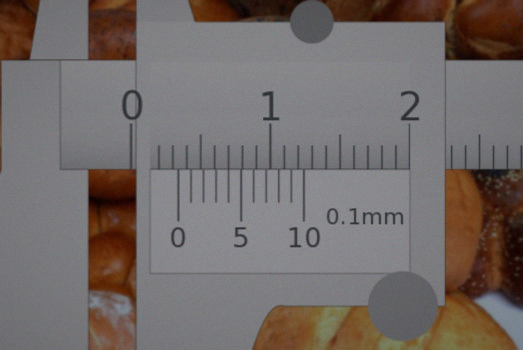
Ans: **3.4** mm
